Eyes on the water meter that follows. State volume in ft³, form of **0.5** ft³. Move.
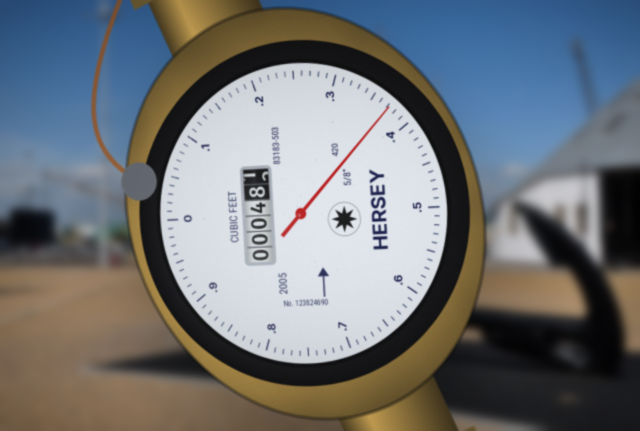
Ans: **481.37** ft³
